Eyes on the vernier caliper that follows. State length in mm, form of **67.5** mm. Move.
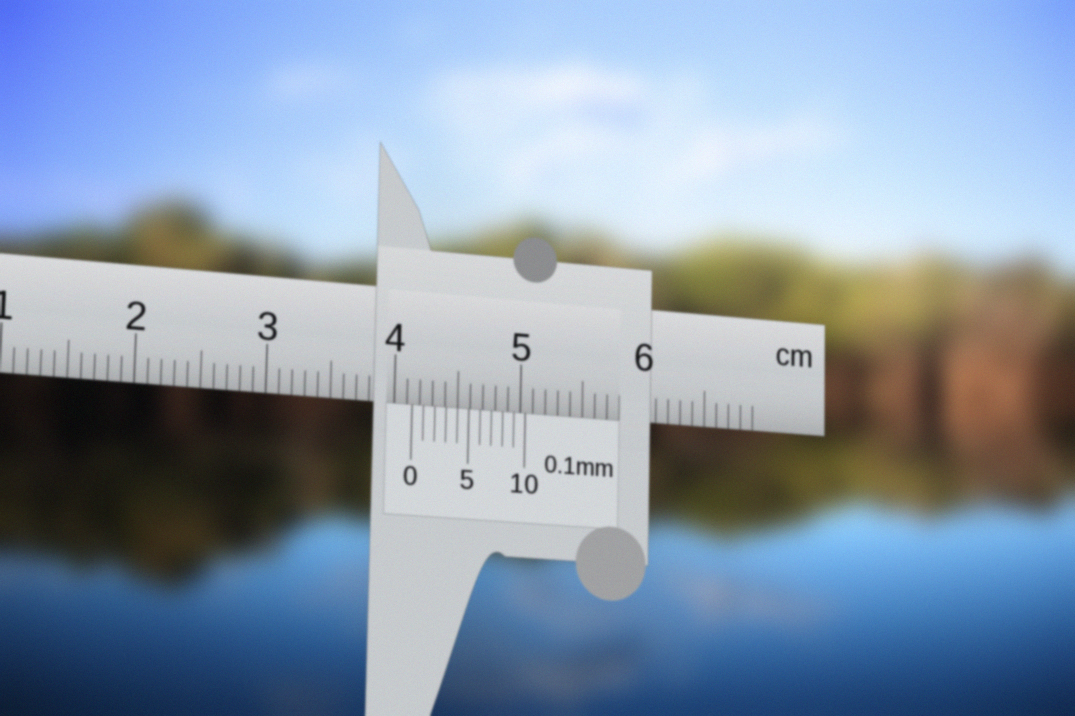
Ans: **41.4** mm
